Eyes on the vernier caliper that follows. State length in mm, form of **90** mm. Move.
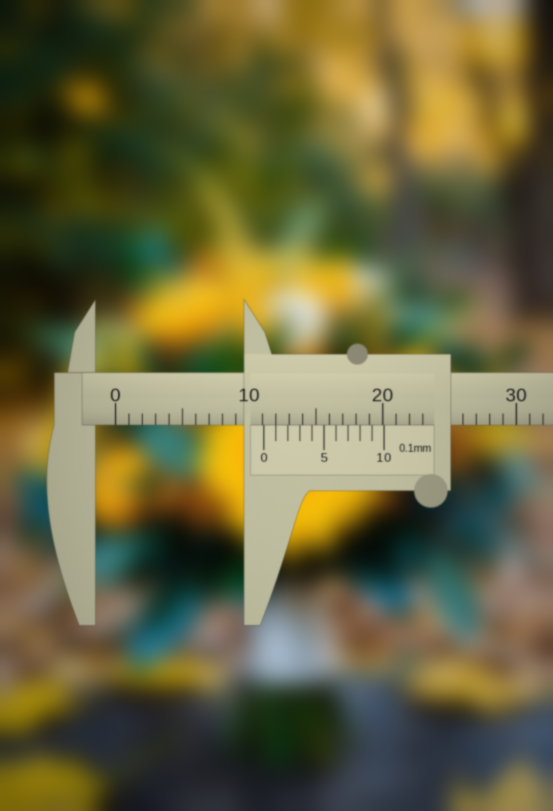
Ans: **11.1** mm
